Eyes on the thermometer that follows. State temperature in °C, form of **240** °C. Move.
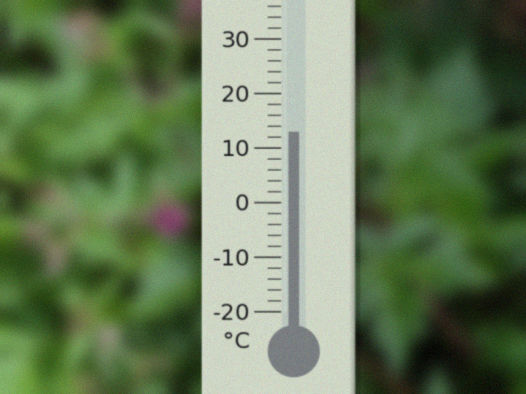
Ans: **13** °C
